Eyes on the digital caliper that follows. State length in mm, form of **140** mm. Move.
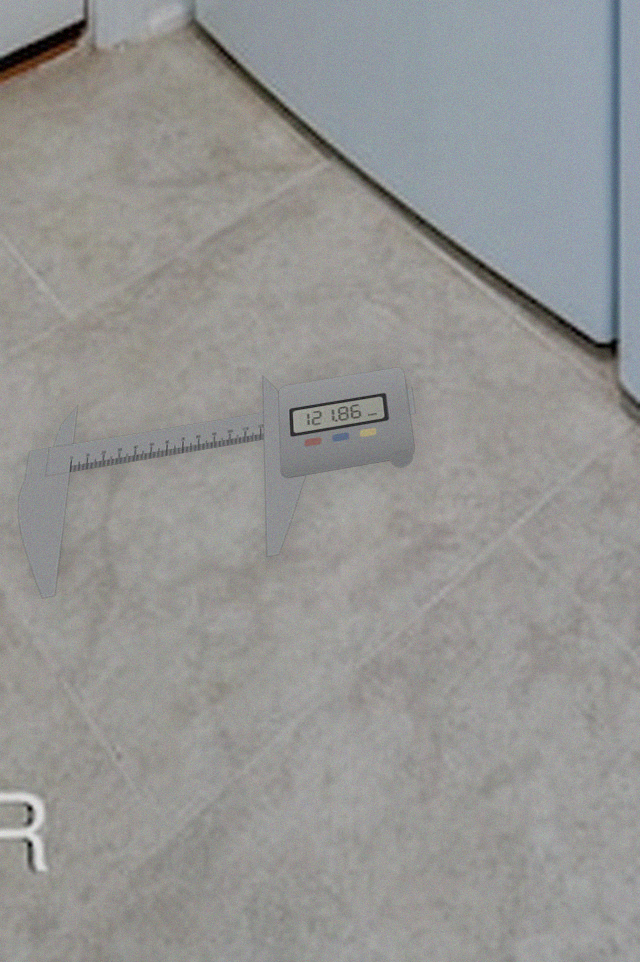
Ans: **121.86** mm
